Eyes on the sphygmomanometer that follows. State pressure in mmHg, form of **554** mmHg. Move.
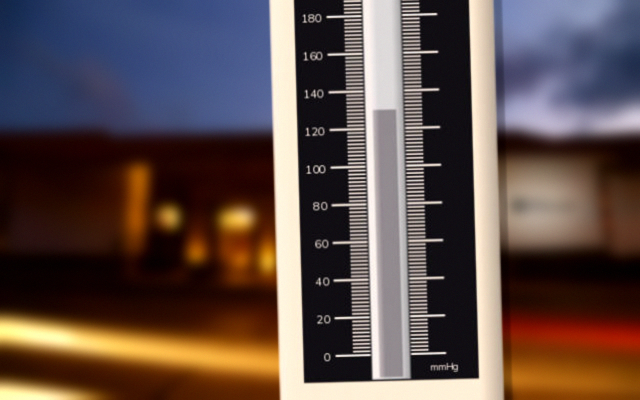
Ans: **130** mmHg
